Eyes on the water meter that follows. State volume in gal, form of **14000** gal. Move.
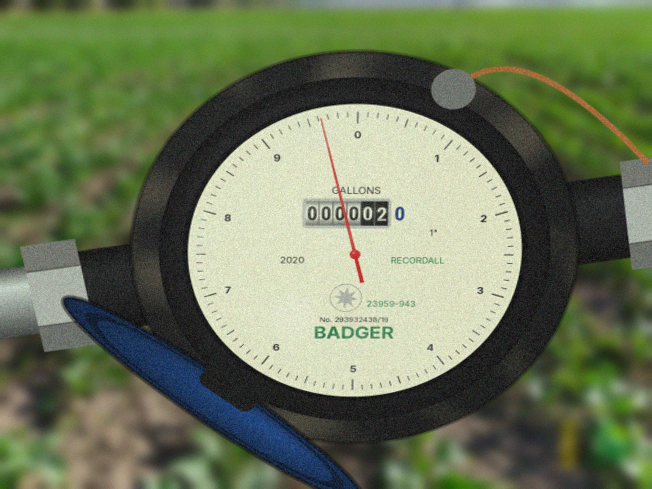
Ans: **19.6** gal
